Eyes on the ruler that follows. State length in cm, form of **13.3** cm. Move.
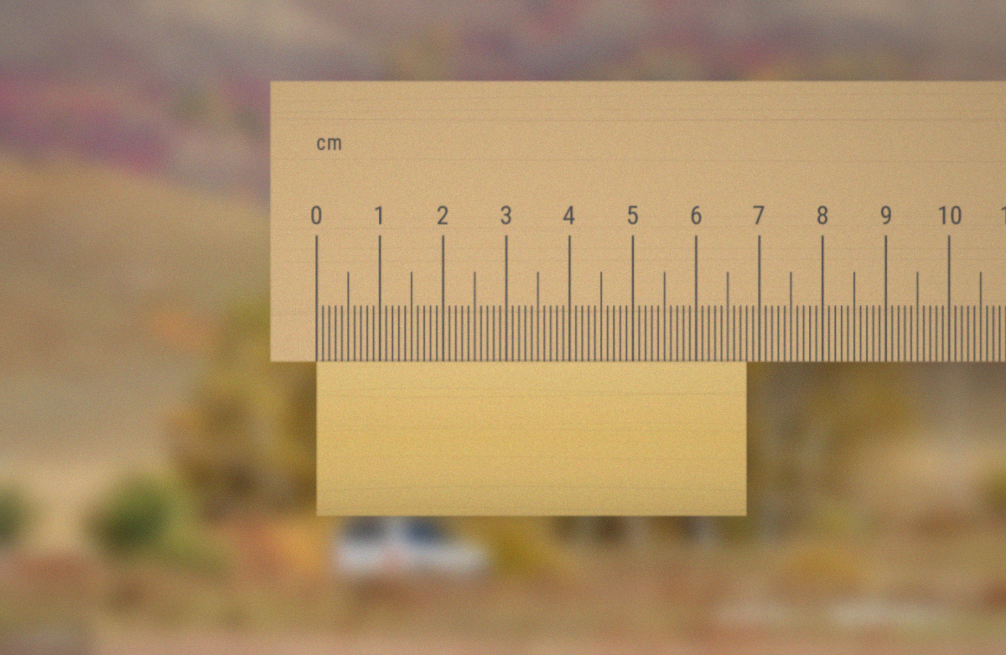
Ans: **6.8** cm
